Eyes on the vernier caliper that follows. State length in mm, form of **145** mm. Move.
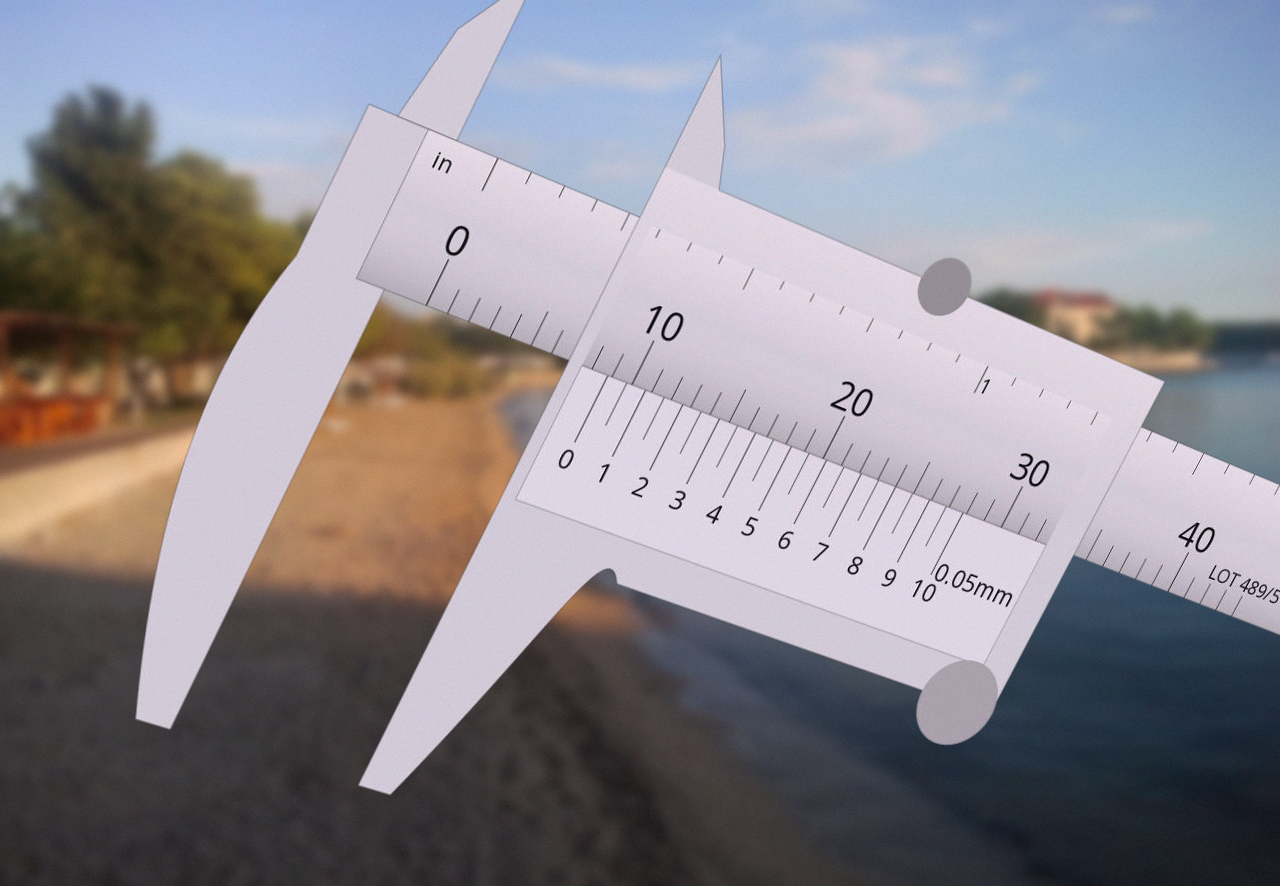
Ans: **8.8** mm
